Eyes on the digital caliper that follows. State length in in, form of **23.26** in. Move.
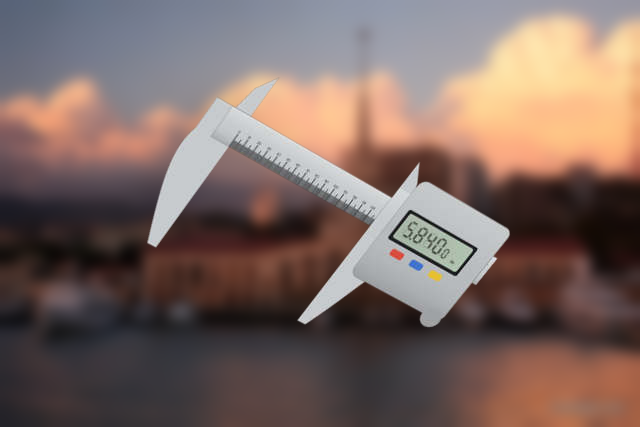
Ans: **5.8400** in
